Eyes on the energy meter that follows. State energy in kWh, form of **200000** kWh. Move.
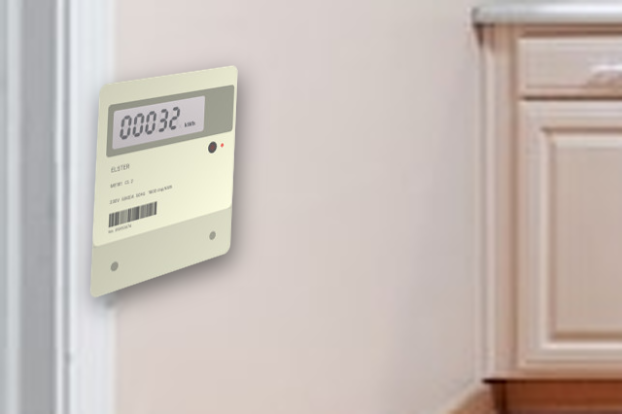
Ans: **32** kWh
